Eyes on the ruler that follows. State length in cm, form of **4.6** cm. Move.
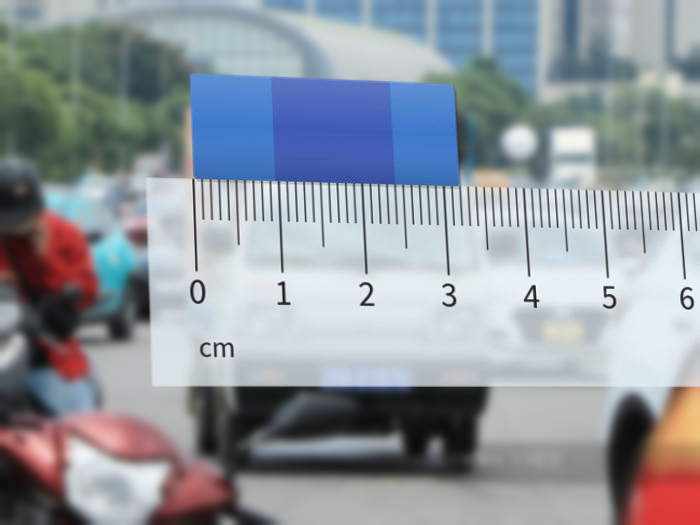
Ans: **3.2** cm
